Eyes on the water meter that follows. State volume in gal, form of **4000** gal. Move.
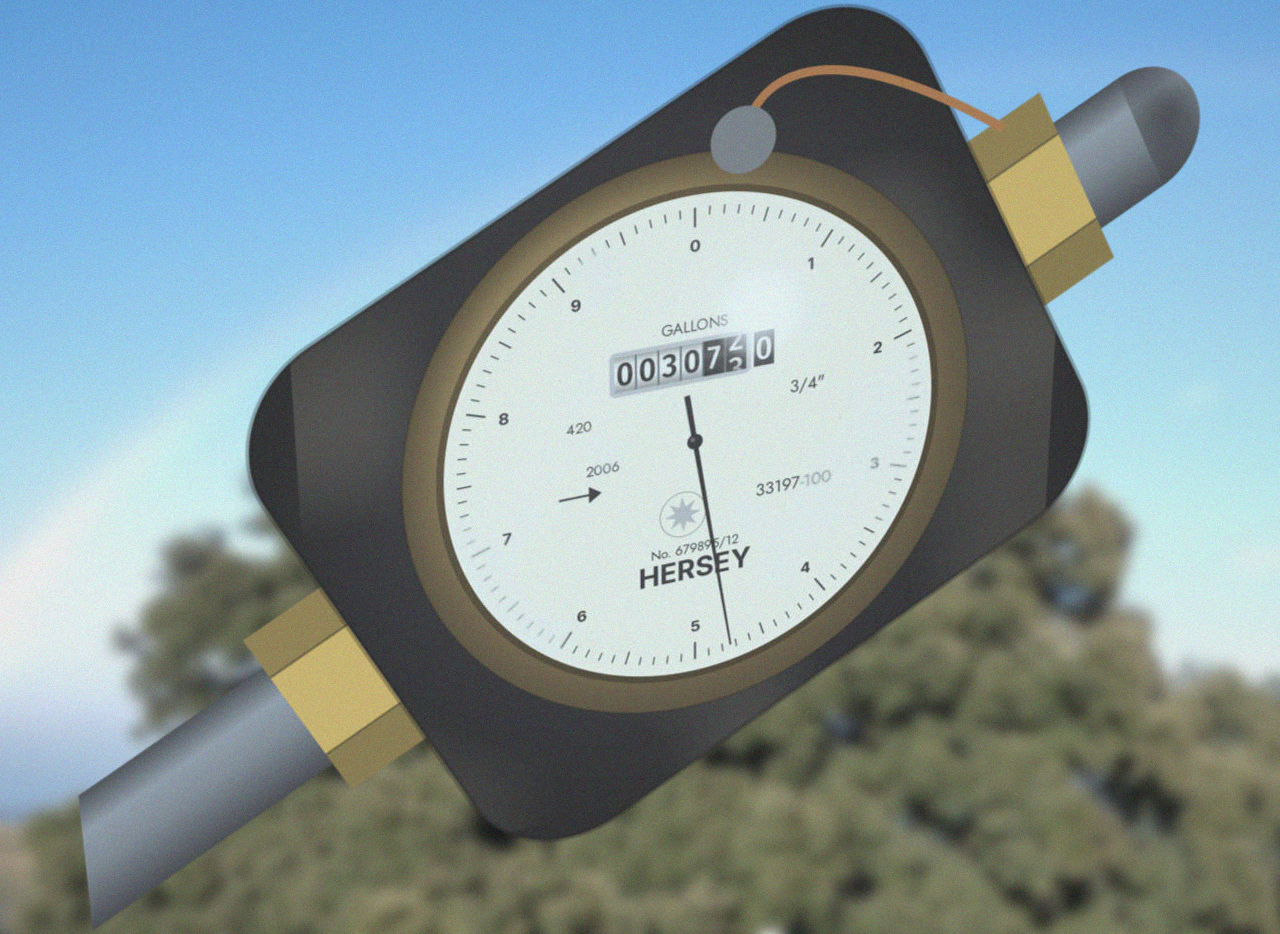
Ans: **30724.7** gal
